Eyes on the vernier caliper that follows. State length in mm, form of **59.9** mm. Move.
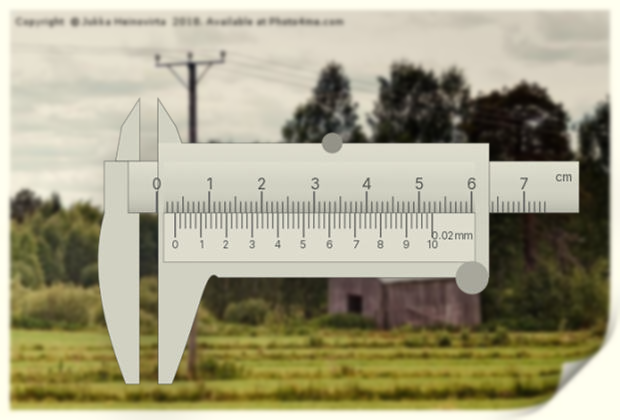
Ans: **3.5** mm
